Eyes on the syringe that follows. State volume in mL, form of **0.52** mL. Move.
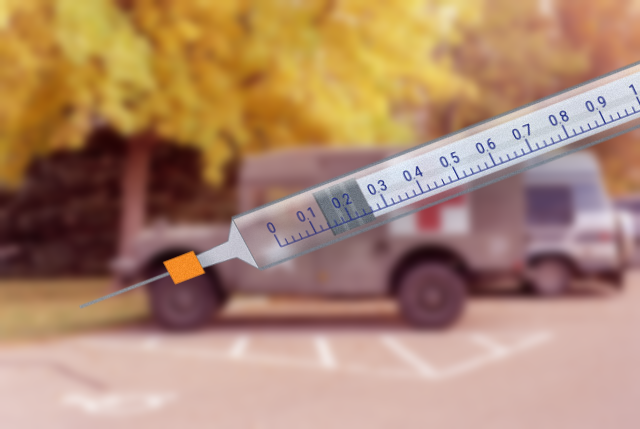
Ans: **0.14** mL
